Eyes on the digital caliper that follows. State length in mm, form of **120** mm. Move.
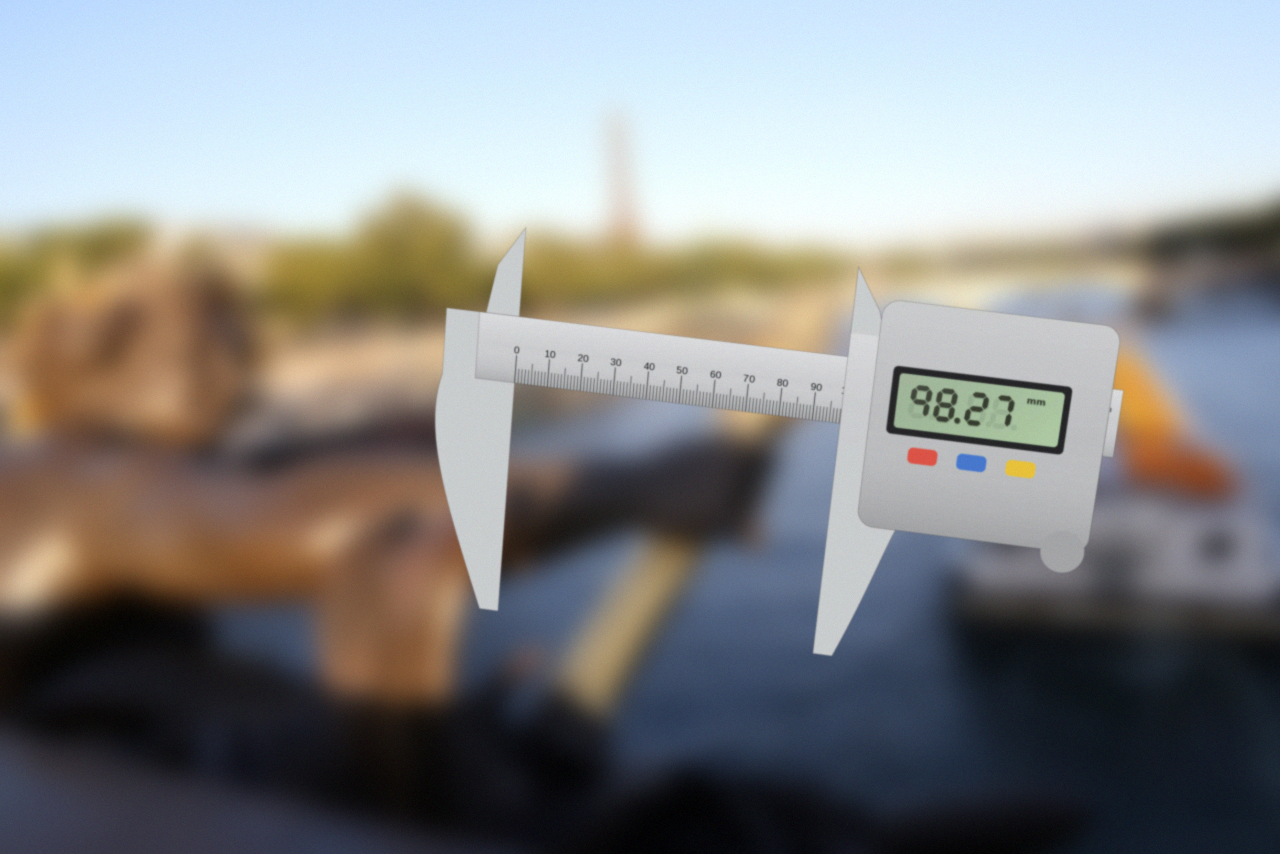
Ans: **98.27** mm
